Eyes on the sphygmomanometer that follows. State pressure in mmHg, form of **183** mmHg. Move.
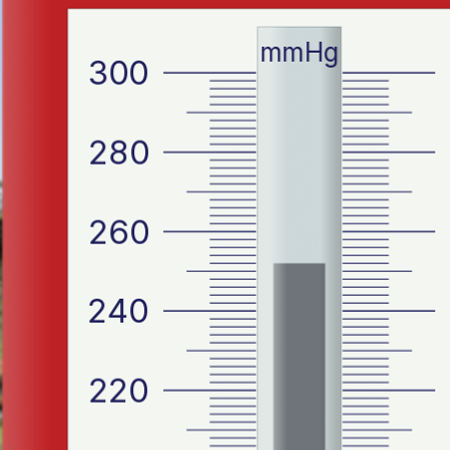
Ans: **252** mmHg
